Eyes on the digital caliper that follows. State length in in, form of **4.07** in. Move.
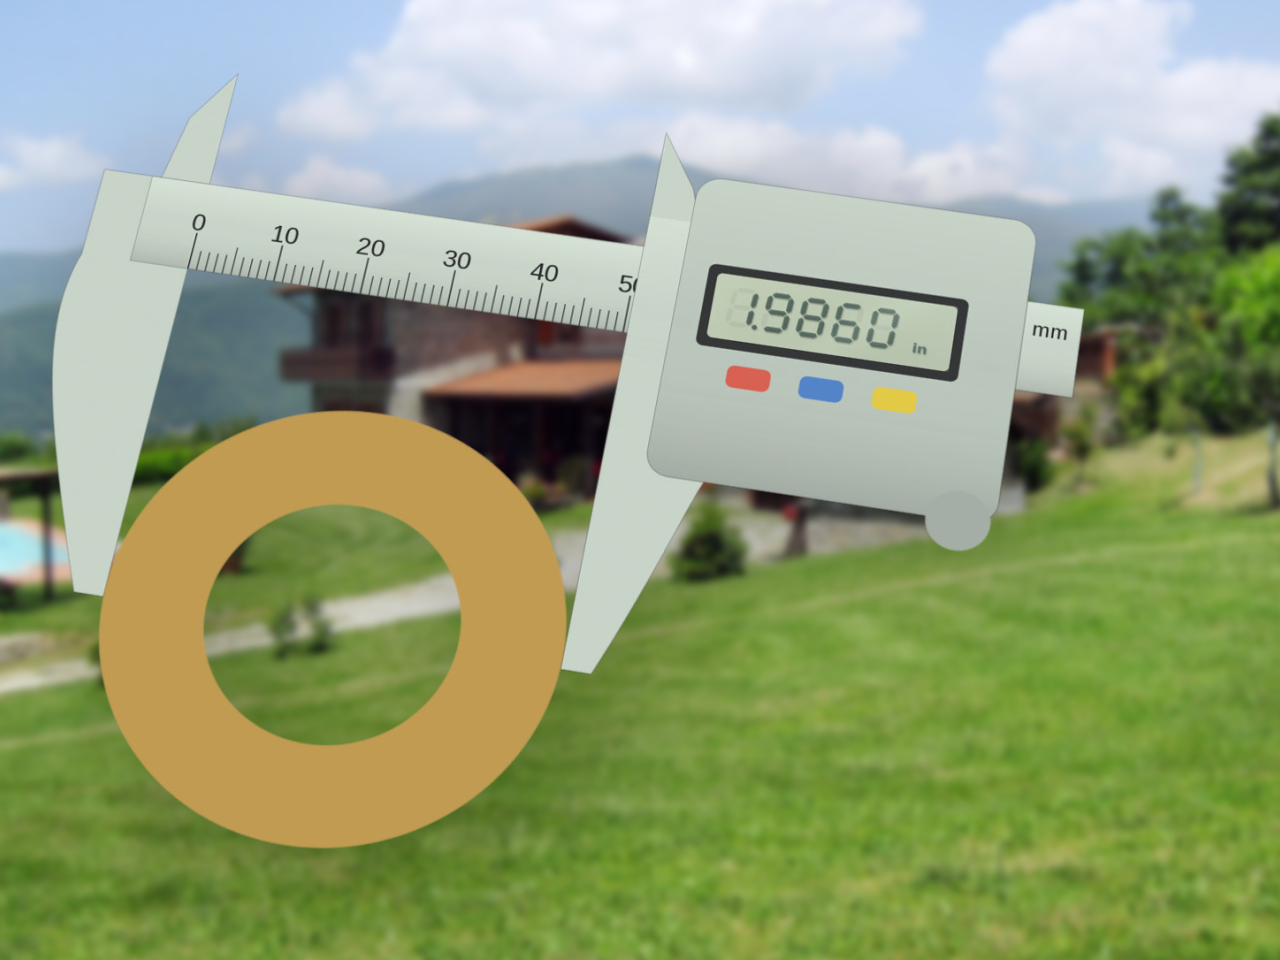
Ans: **1.9860** in
